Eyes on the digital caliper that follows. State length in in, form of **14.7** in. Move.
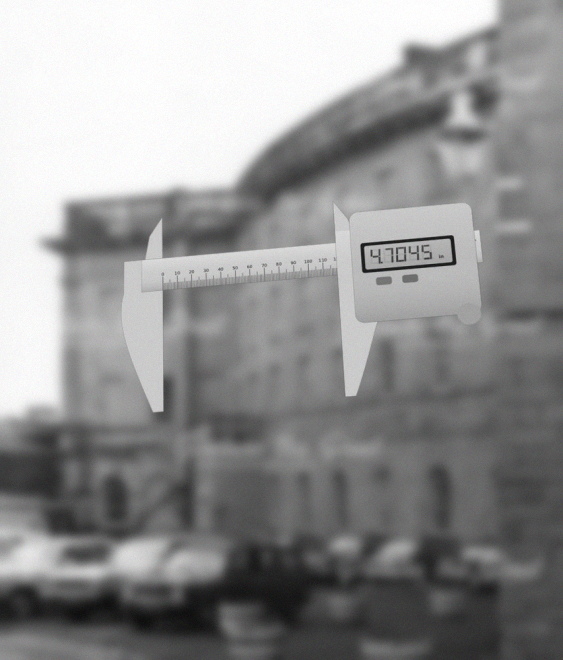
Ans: **4.7045** in
